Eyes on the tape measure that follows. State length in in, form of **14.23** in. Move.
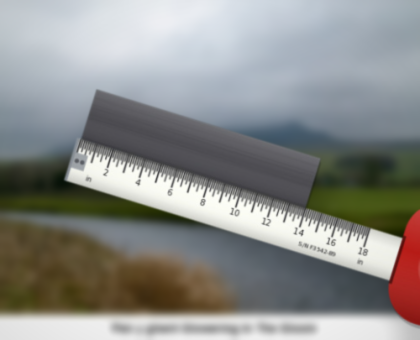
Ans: **14** in
